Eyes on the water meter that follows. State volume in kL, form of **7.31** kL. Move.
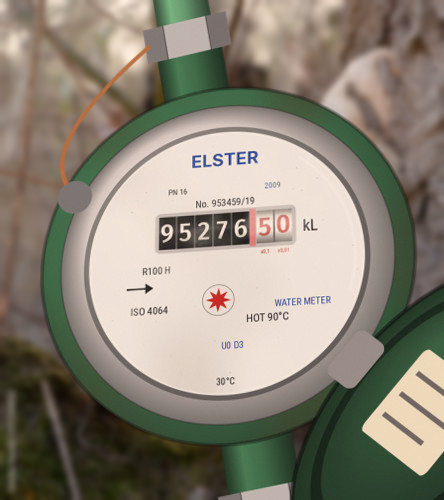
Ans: **95276.50** kL
